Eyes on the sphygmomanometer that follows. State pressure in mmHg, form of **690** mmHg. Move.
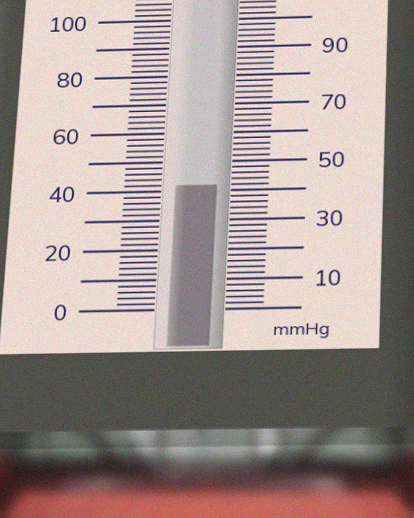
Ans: **42** mmHg
